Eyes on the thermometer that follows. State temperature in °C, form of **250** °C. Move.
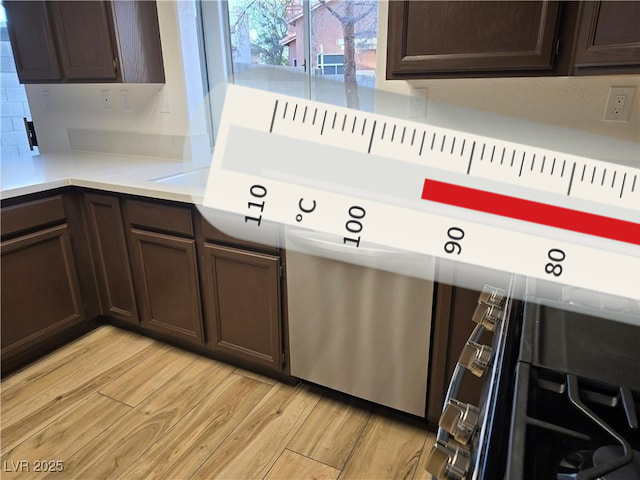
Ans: **94** °C
